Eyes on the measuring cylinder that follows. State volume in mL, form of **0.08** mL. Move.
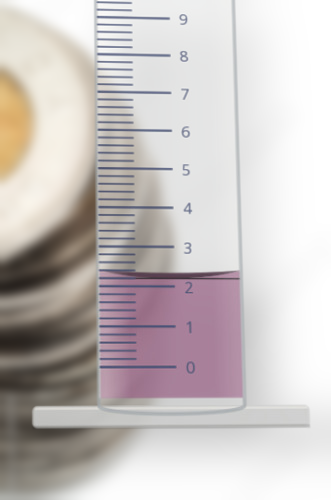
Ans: **2.2** mL
